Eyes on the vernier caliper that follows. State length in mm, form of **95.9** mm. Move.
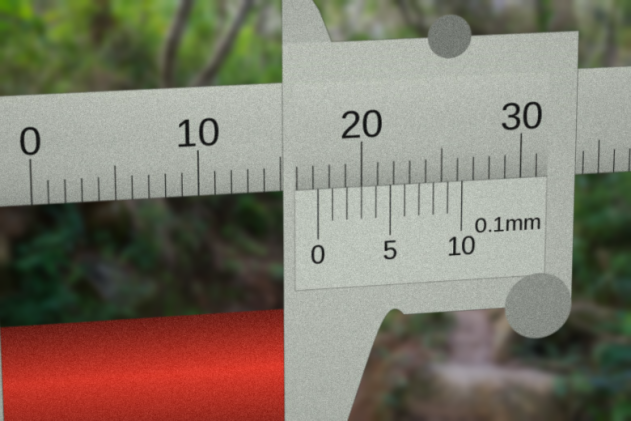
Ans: **17.3** mm
